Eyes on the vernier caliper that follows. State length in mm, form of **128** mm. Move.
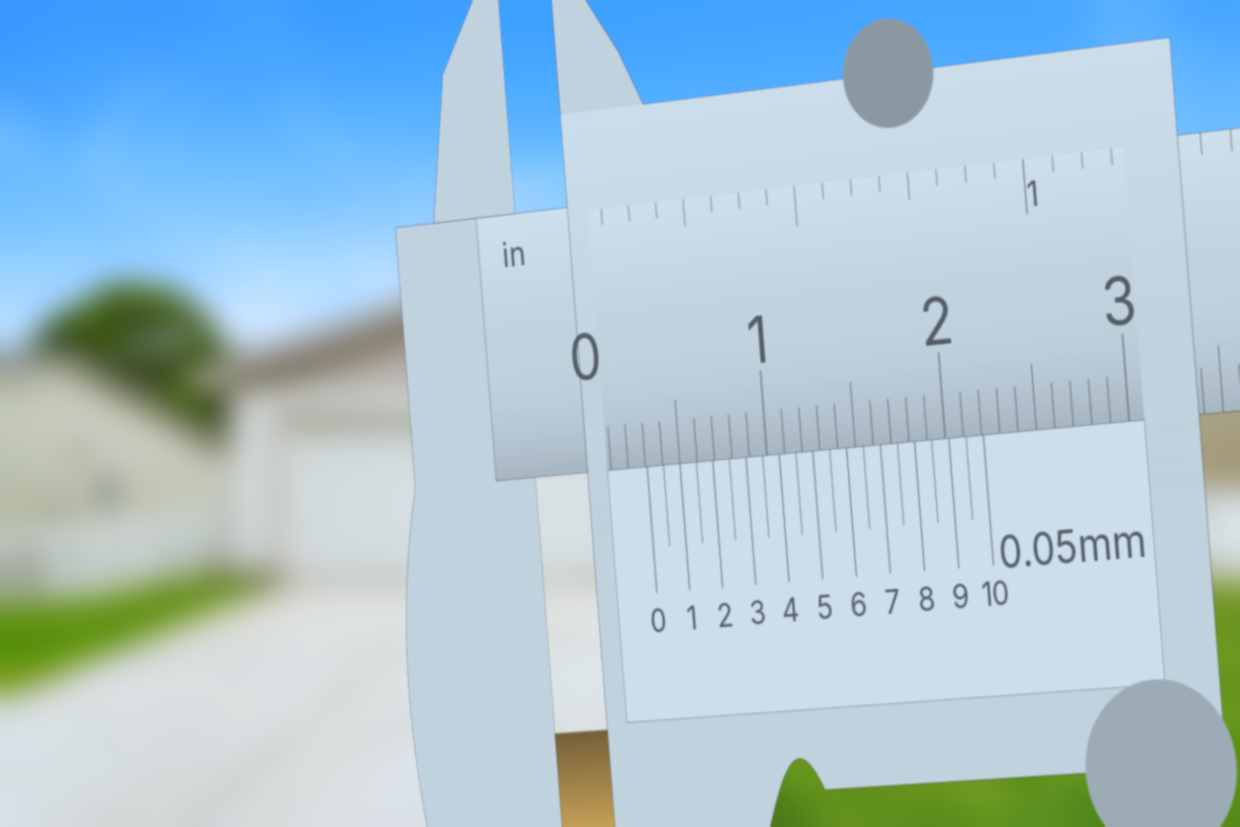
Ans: **3.1** mm
